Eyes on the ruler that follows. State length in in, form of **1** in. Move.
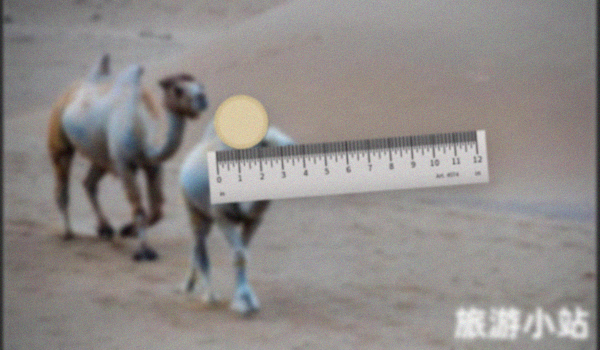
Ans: **2.5** in
